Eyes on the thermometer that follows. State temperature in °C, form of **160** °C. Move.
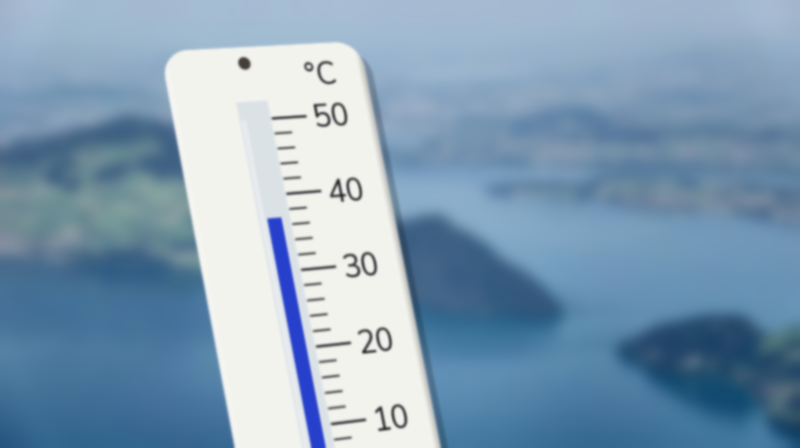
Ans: **37** °C
